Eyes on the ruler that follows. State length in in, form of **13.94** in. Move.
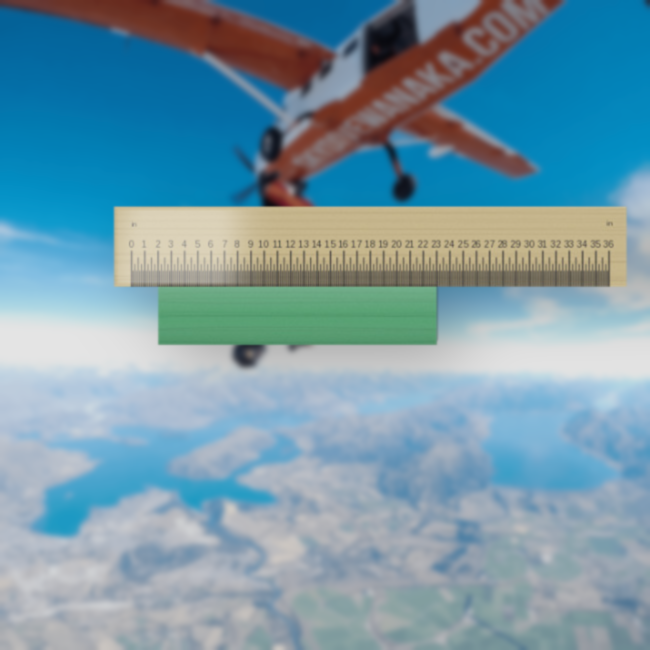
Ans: **21** in
